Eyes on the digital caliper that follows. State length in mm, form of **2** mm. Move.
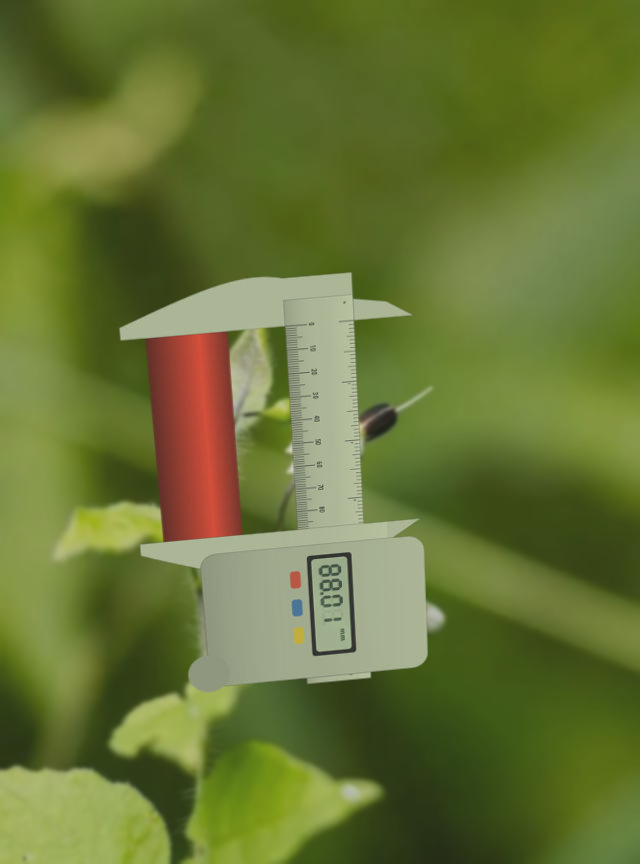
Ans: **88.01** mm
